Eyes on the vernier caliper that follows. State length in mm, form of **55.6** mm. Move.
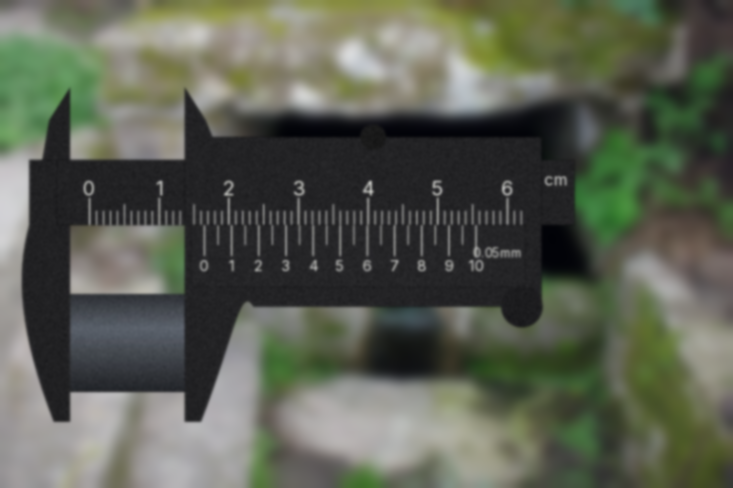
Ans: **16.5** mm
